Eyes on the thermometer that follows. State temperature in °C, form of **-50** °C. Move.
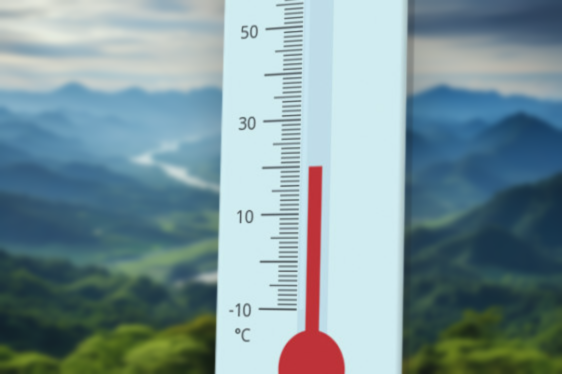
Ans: **20** °C
